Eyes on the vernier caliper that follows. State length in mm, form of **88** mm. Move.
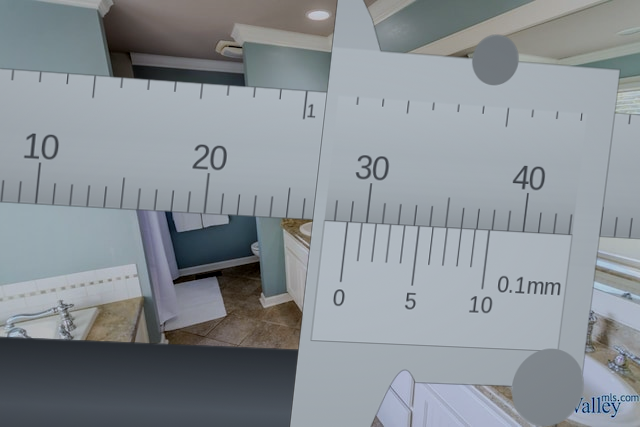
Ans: **28.8** mm
